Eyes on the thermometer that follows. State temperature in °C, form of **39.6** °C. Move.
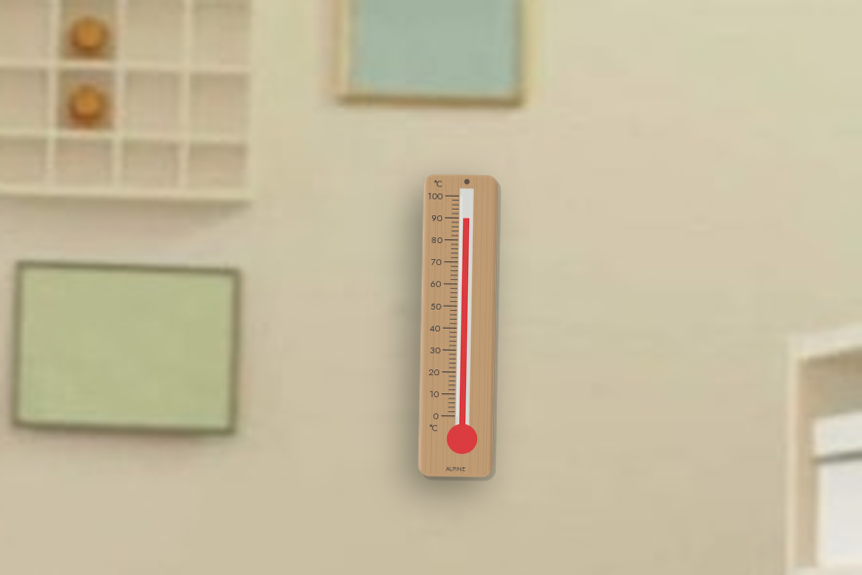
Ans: **90** °C
